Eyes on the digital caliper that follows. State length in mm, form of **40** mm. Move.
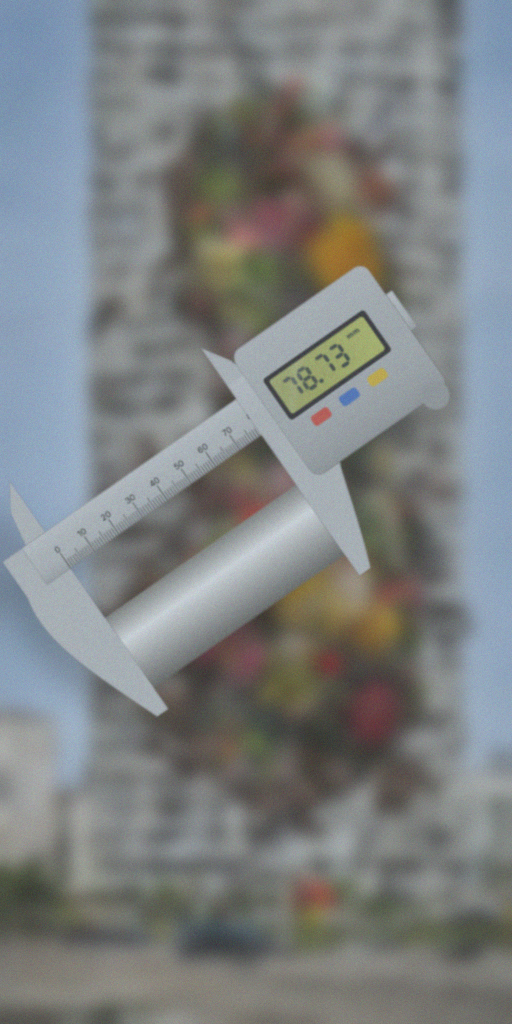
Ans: **78.73** mm
